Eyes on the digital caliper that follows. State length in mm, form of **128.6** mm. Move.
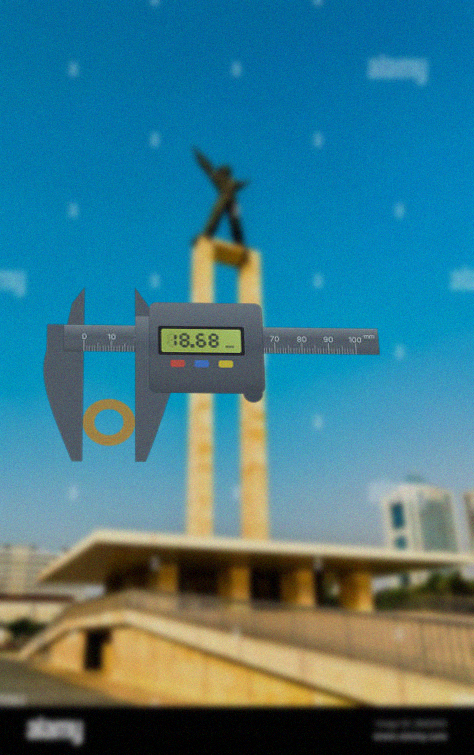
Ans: **18.68** mm
